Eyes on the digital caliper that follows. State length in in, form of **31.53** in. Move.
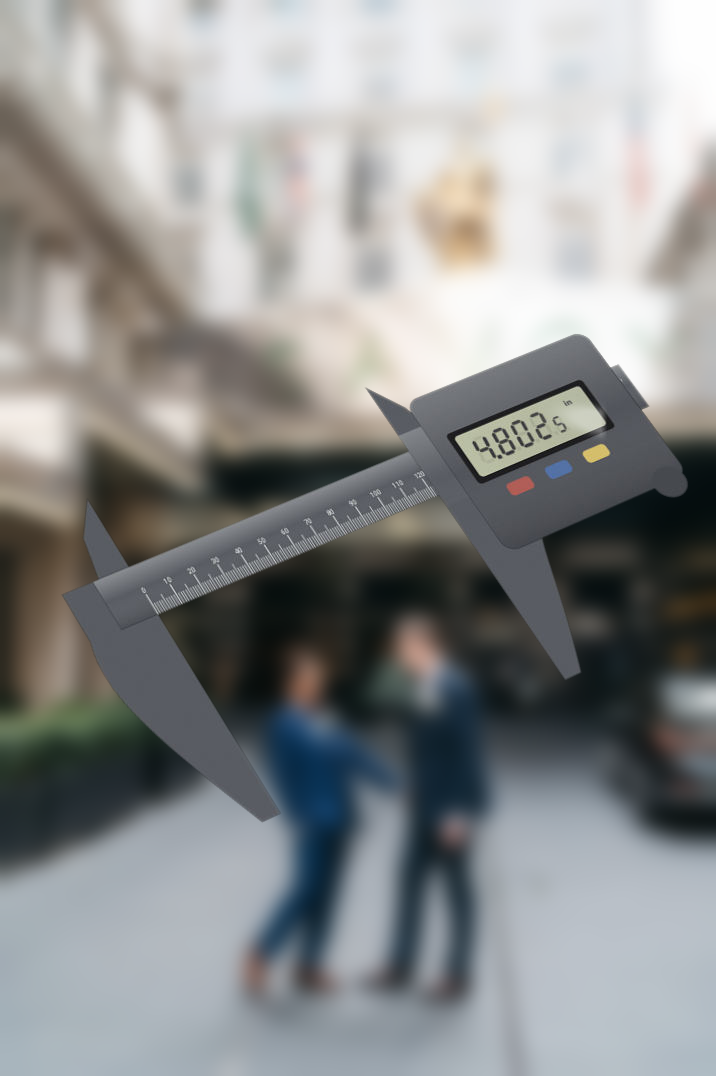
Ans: **4.8025** in
